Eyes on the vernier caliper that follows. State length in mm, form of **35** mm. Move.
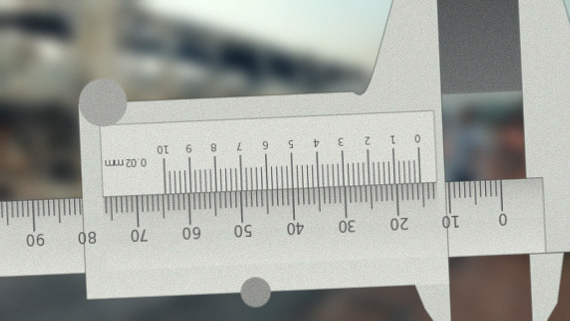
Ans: **15.5** mm
